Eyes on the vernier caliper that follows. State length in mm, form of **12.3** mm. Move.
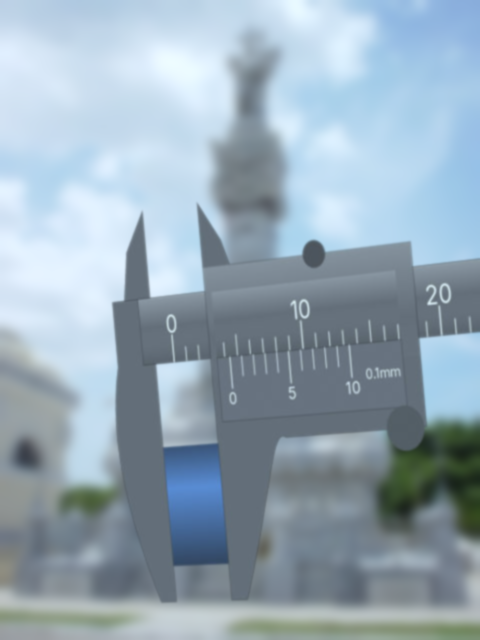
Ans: **4.4** mm
